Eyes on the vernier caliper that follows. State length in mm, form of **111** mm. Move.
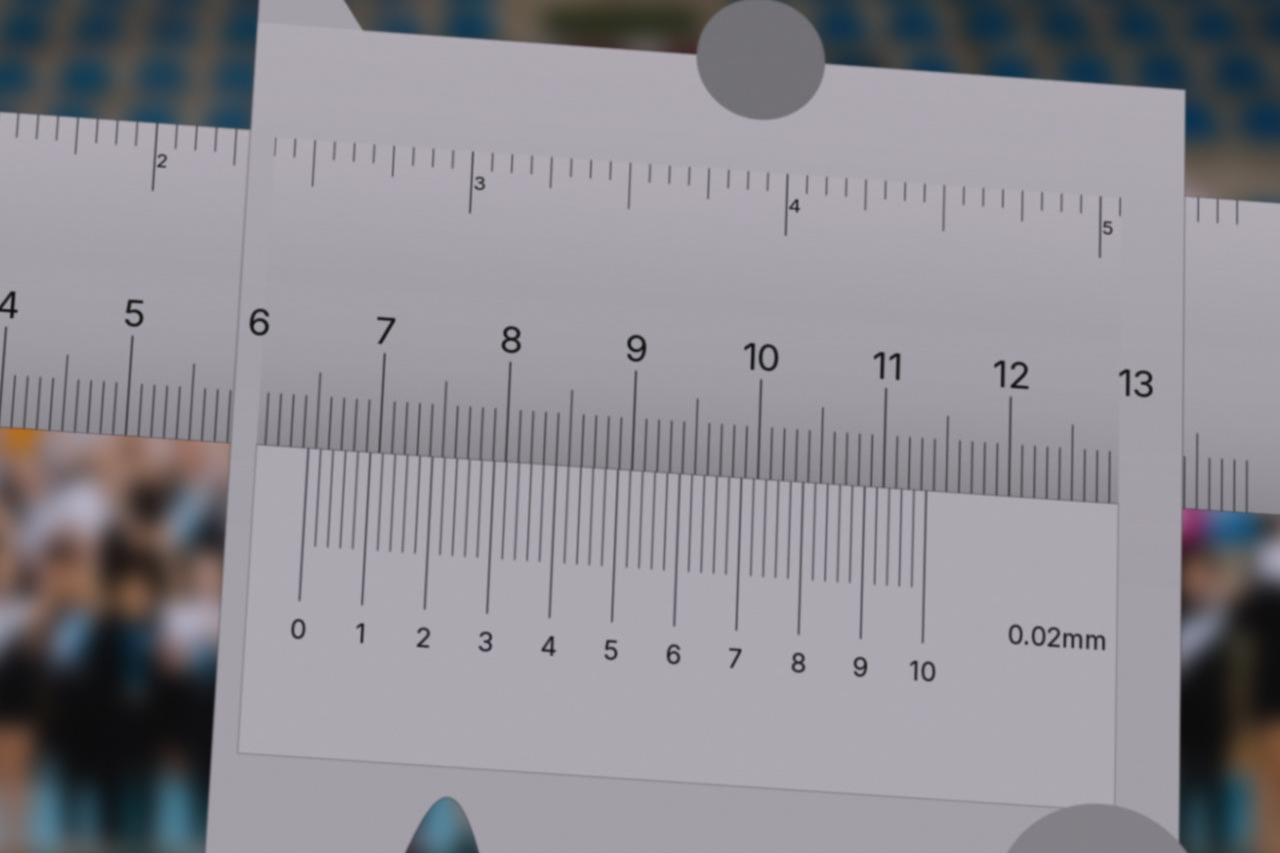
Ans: **64.4** mm
